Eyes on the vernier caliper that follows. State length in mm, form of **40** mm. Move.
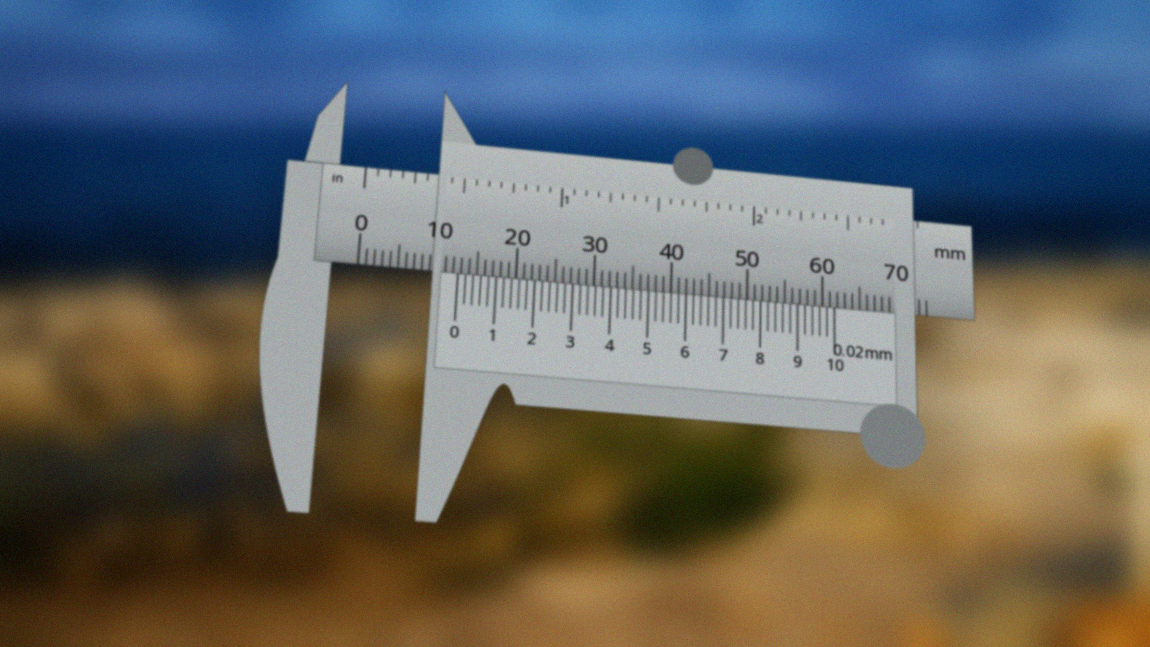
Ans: **12.6** mm
